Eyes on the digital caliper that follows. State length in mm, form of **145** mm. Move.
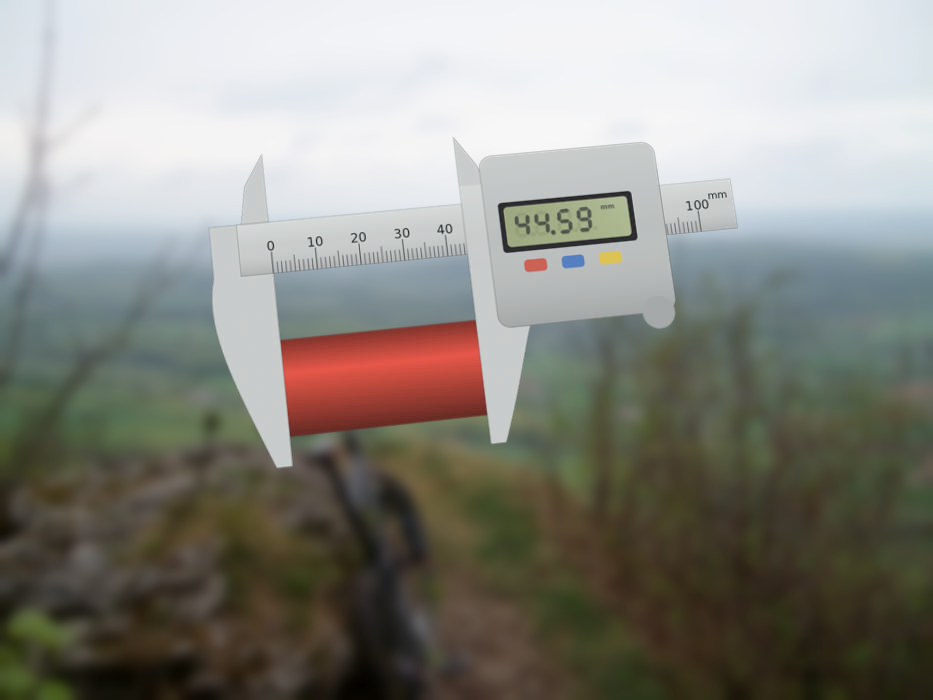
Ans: **44.59** mm
